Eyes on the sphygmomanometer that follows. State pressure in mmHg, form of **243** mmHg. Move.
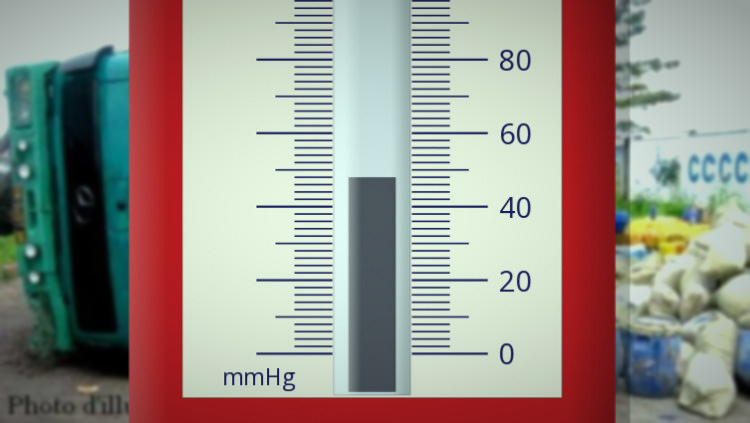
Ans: **48** mmHg
